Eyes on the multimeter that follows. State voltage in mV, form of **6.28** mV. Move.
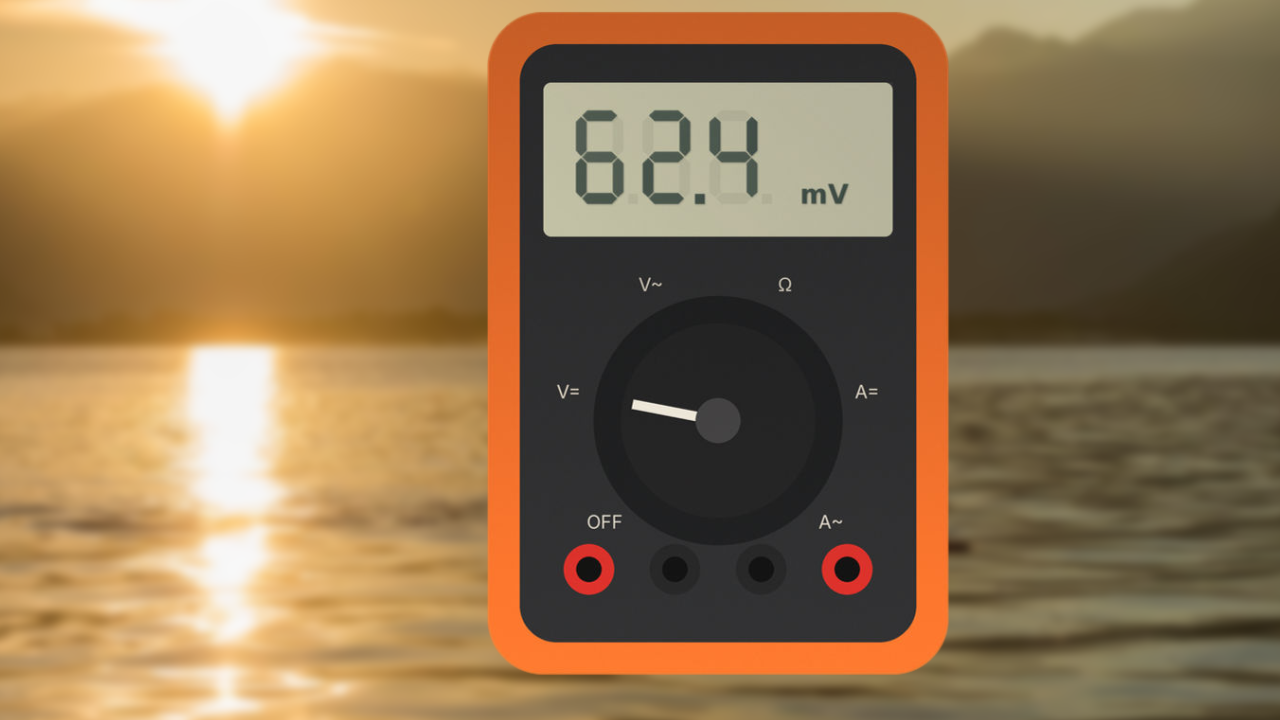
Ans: **62.4** mV
